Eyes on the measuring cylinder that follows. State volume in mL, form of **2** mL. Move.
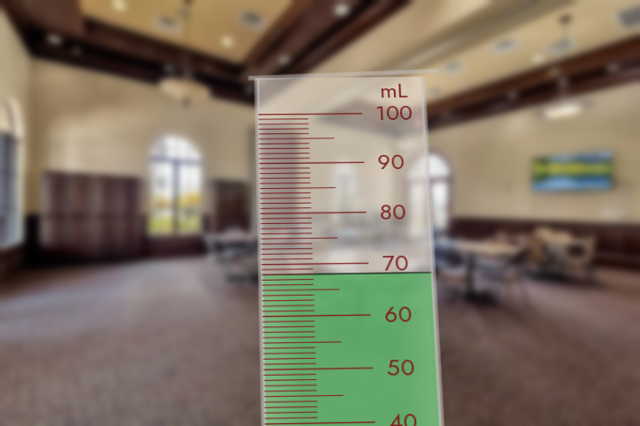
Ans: **68** mL
